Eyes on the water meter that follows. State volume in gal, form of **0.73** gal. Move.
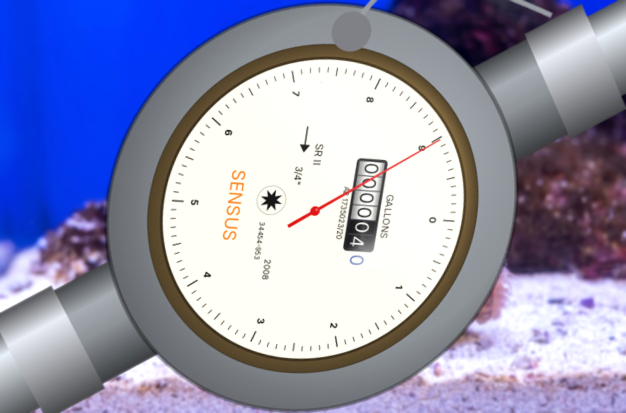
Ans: **39.0** gal
